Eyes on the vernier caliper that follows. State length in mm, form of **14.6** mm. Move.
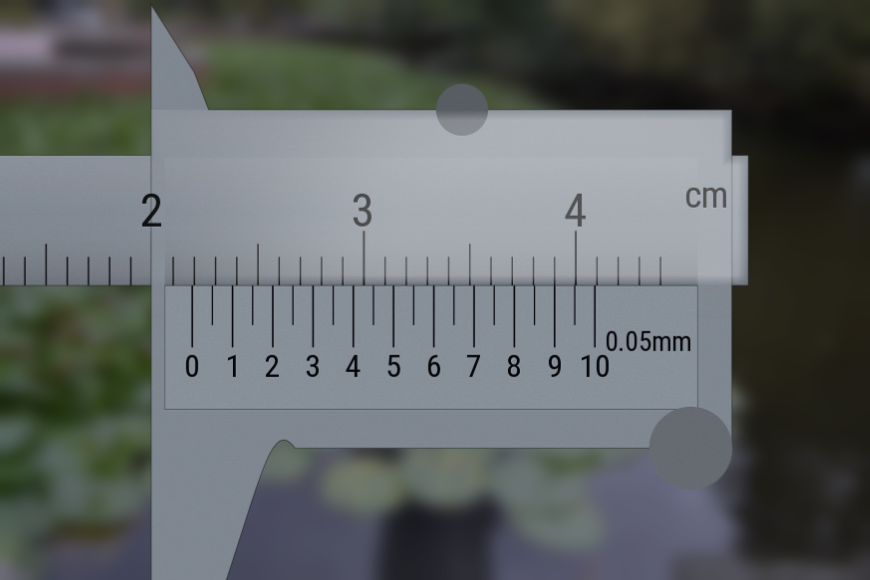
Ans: **21.9** mm
